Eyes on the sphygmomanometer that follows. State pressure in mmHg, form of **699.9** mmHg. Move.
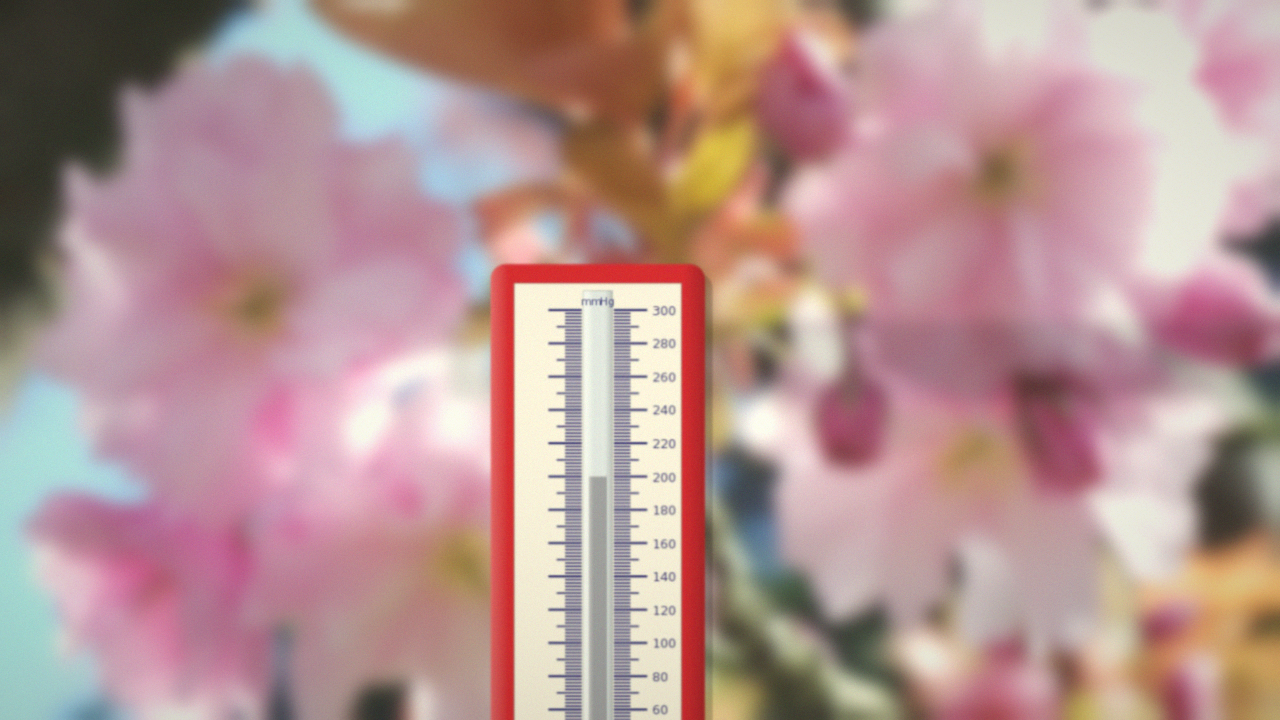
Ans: **200** mmHg
